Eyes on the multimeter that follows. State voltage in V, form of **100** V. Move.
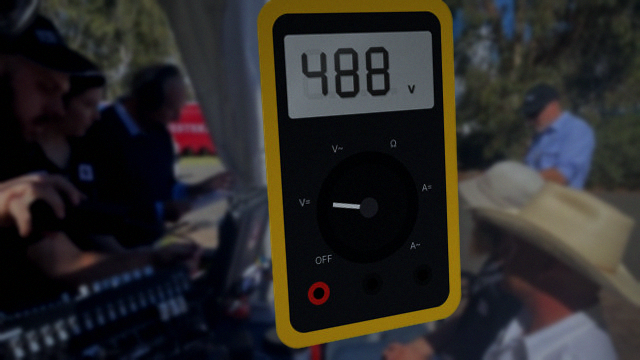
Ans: **488** V
